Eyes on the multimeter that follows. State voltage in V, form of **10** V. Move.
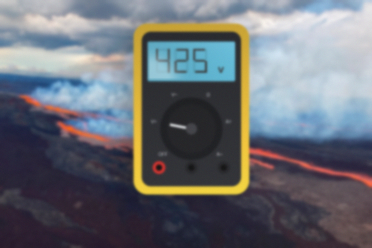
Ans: **425** V
